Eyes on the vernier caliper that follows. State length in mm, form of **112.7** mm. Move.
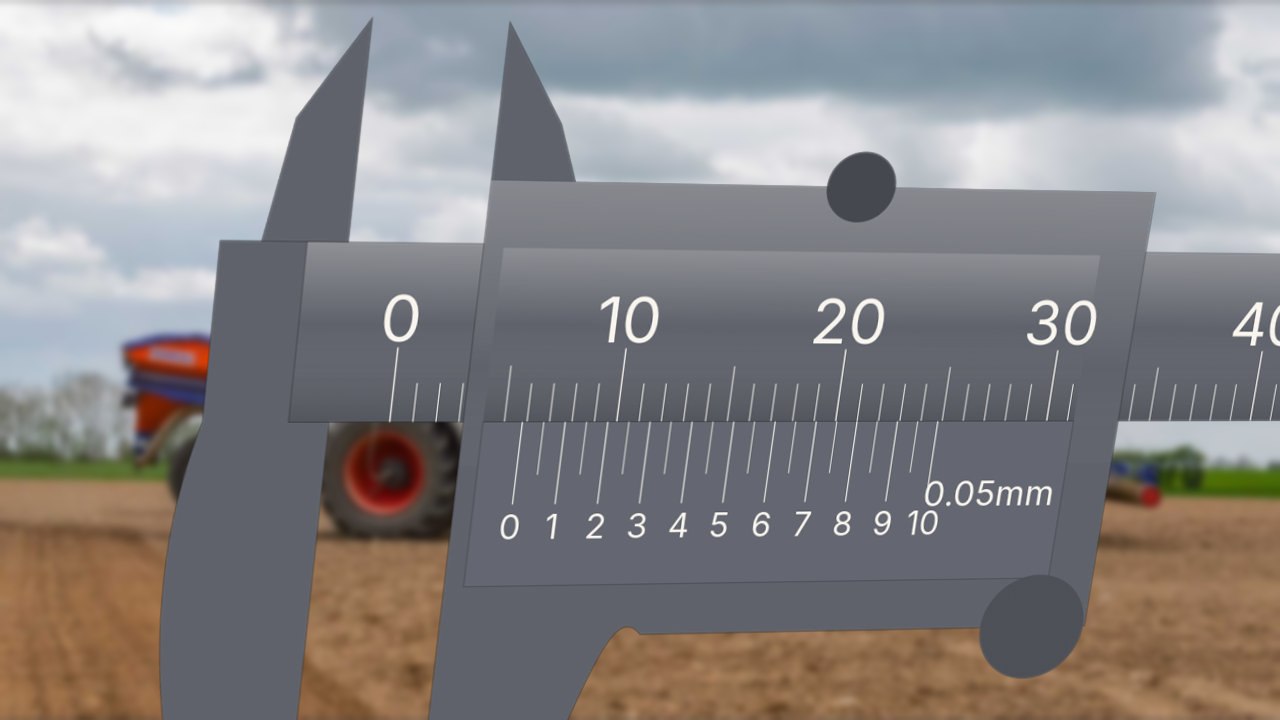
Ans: **5.8** mm
